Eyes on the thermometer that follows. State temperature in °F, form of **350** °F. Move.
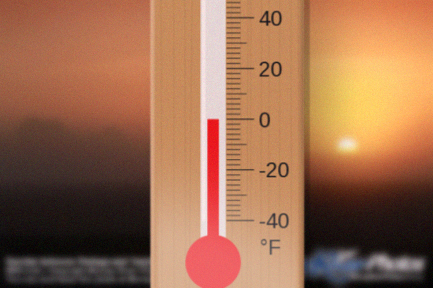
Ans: **0** °F
